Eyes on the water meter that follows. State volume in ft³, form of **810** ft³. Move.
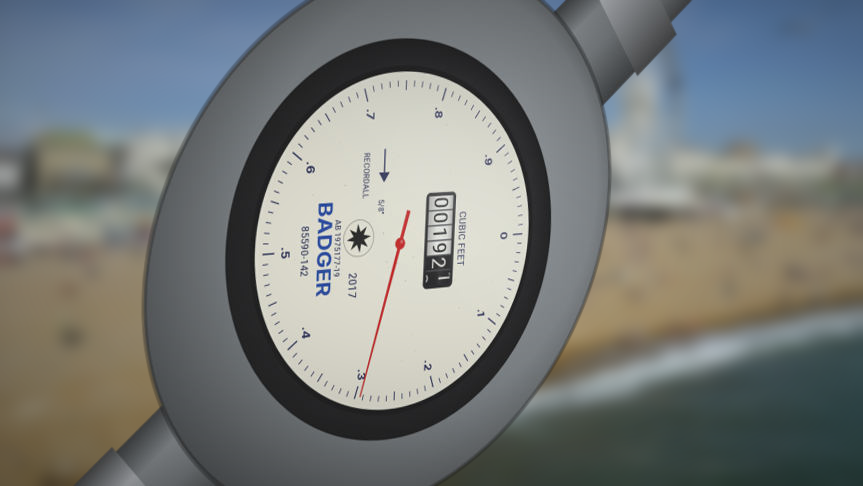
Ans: **1921.29** ft³
